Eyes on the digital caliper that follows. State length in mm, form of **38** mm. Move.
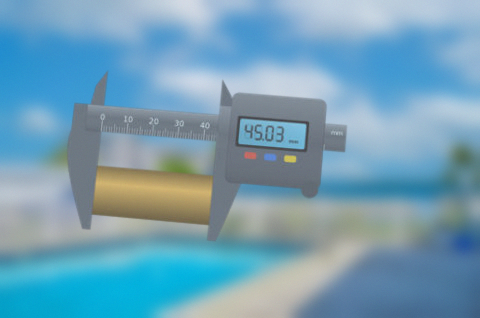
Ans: **45.03** mm
